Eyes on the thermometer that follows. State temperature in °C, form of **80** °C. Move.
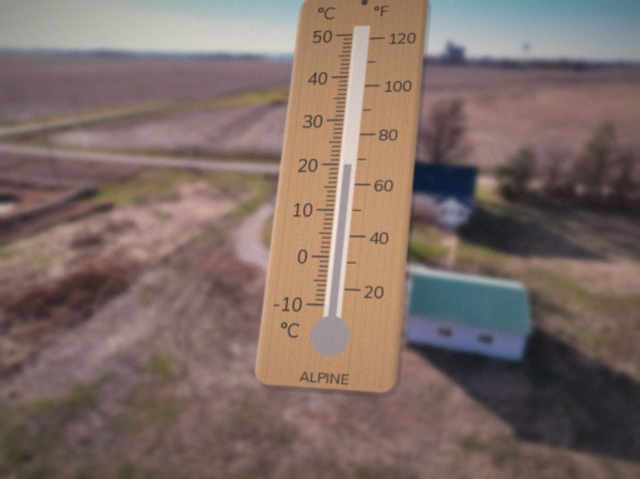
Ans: **20** °C
